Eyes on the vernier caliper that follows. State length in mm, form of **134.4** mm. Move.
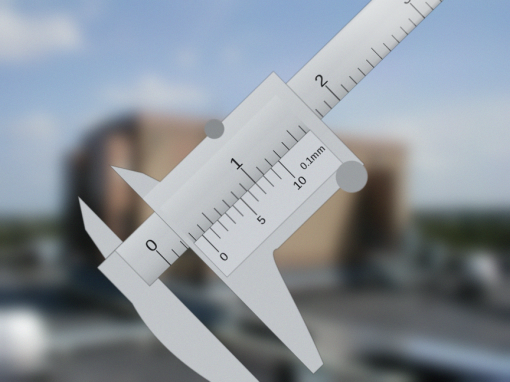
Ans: **3.7** mm
